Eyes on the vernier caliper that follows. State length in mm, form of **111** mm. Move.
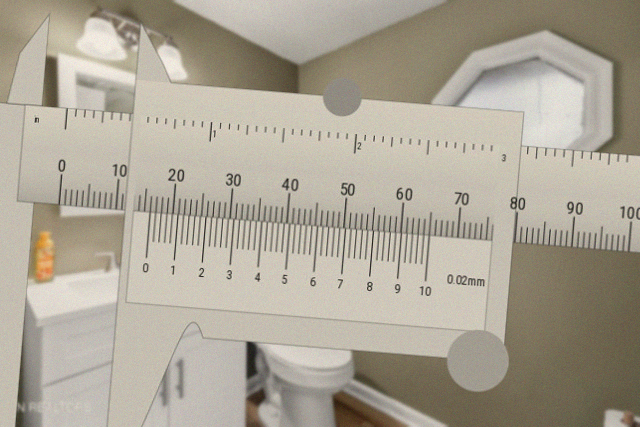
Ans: **16.0** mm
